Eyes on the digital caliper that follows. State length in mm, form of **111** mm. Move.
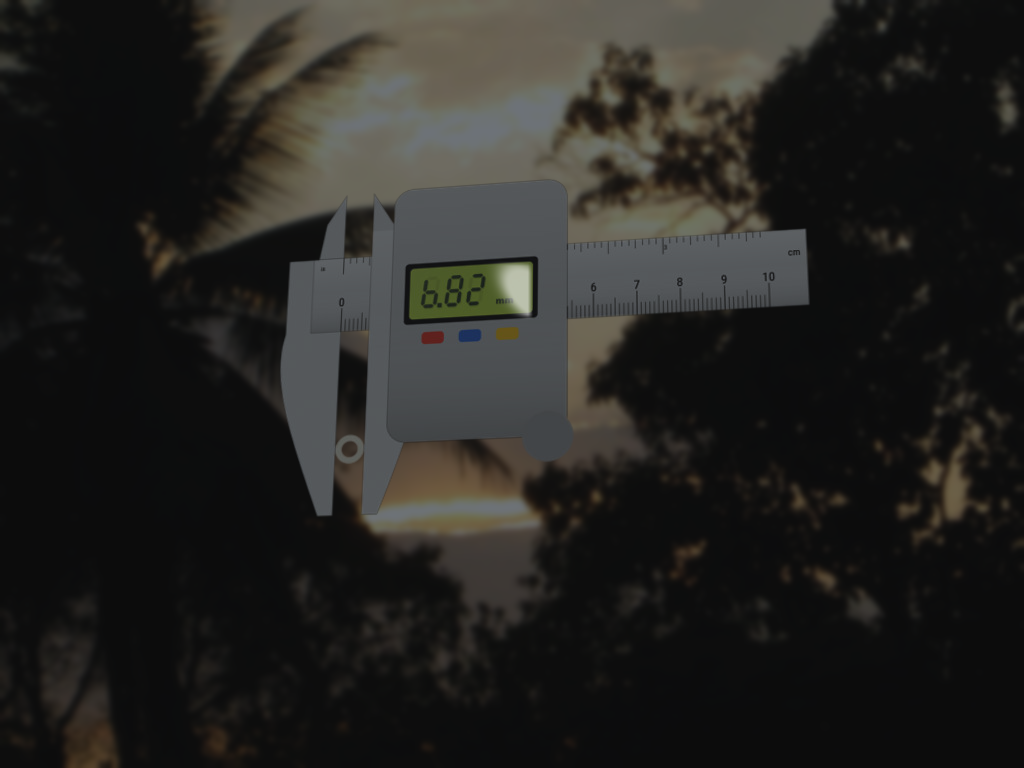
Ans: **6.82** mm
